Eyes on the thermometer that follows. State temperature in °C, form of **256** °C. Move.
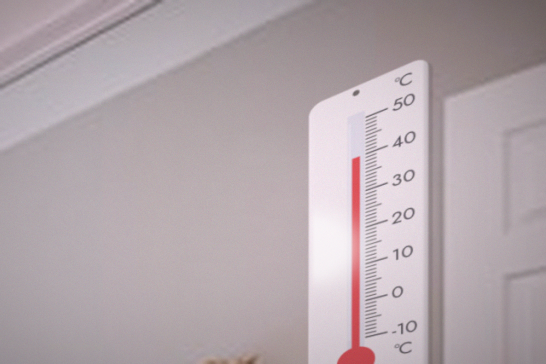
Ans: **40** °C
